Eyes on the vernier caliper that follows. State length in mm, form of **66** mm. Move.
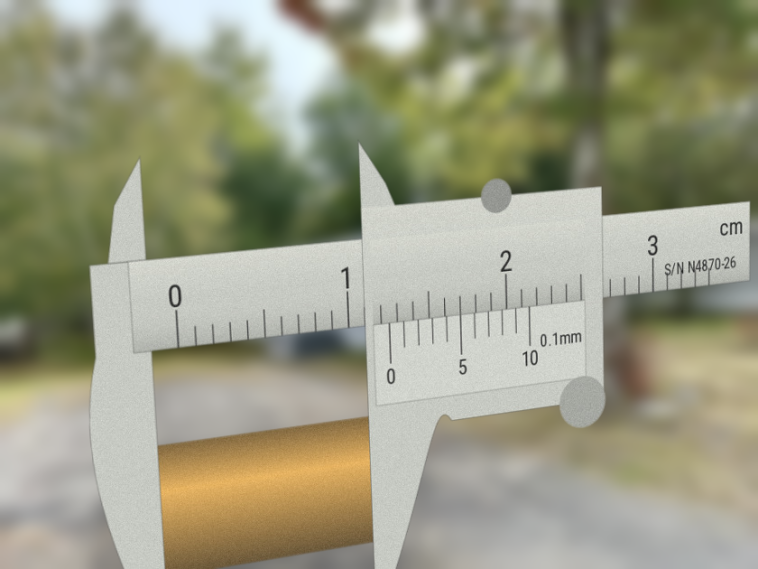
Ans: **12.5** mm
